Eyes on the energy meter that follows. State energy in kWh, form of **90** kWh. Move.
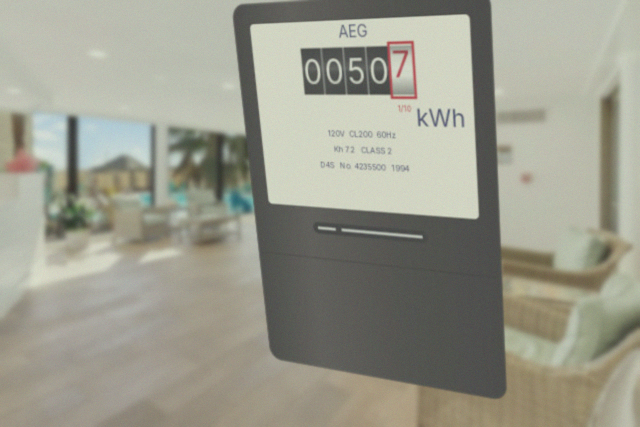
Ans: **50.7** kWh
